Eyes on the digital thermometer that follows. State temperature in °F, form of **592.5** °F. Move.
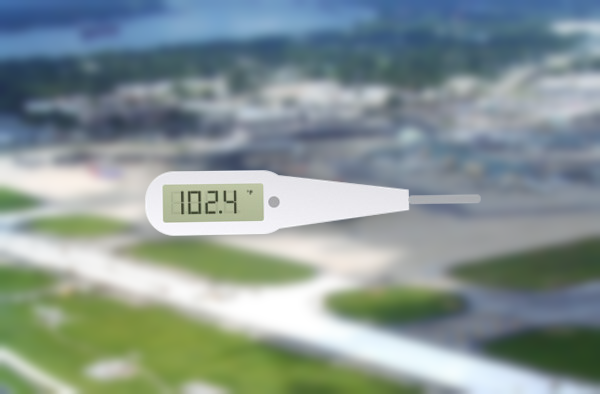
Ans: **102.4** °F
